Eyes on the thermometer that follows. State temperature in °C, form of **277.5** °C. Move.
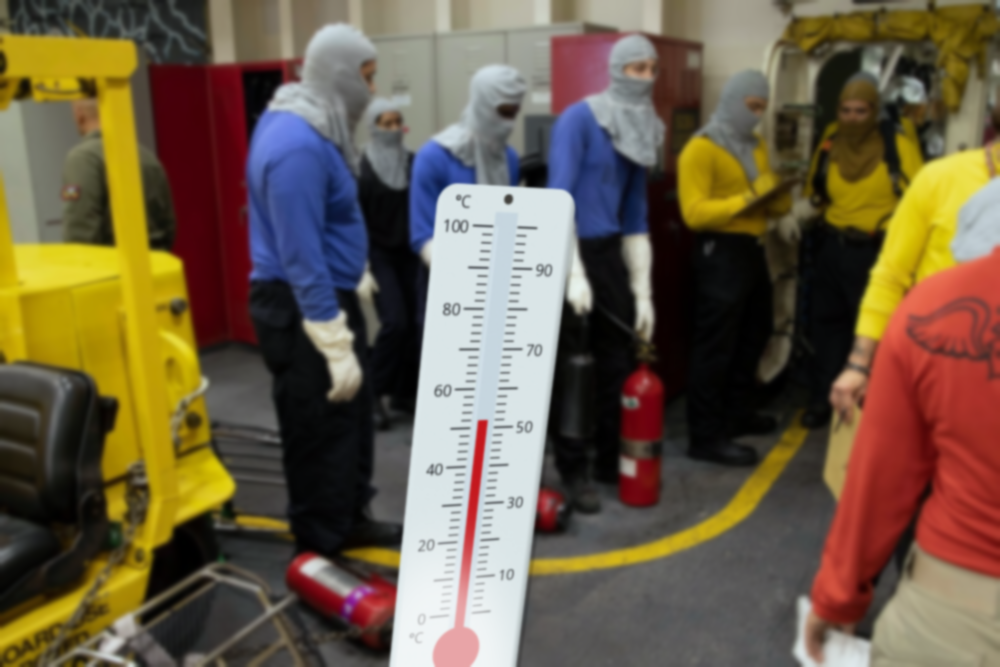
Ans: **52** °C
